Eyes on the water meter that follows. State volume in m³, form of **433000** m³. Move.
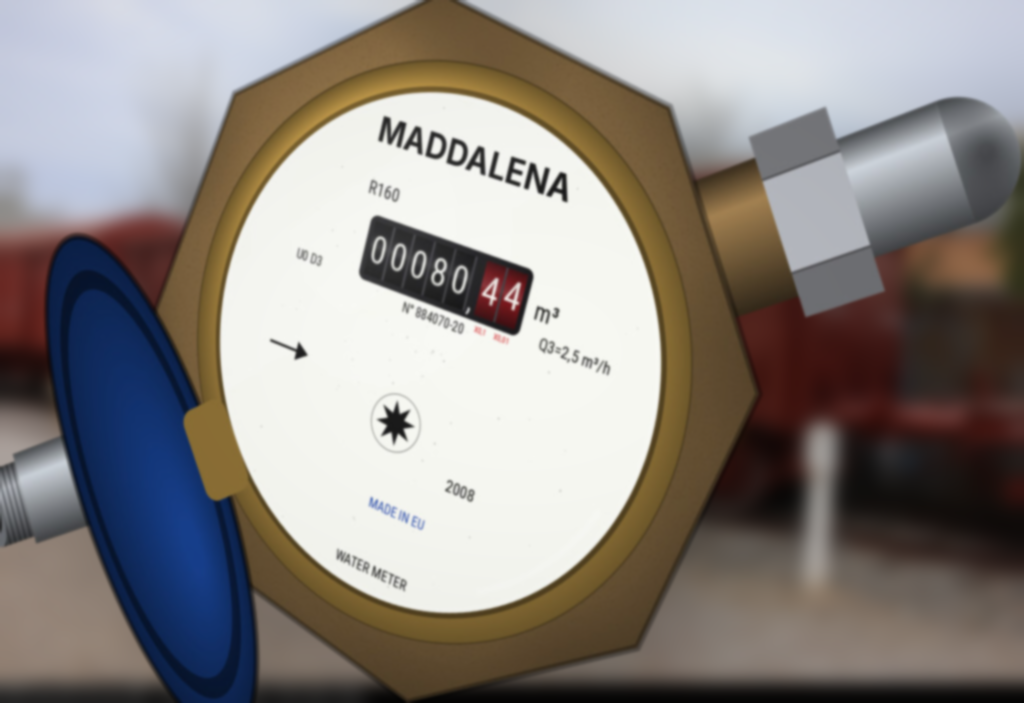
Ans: **80.44** m³
